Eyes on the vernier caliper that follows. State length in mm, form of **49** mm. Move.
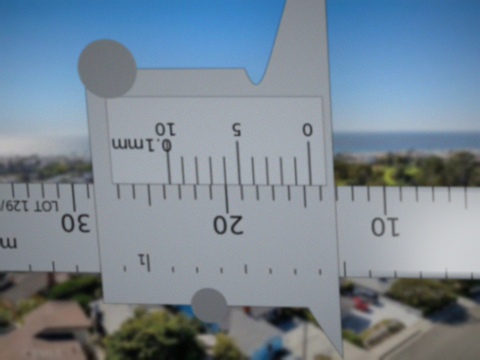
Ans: **14.6** mm
